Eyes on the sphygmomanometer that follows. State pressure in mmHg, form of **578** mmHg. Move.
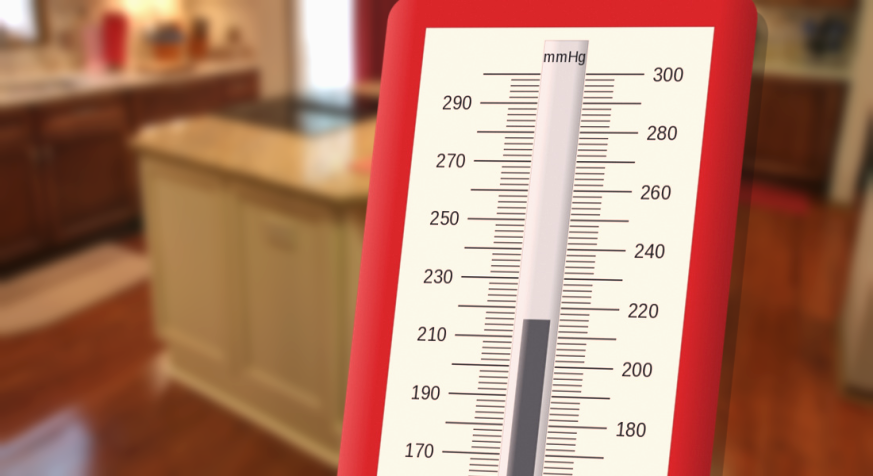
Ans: **216** mmHg
